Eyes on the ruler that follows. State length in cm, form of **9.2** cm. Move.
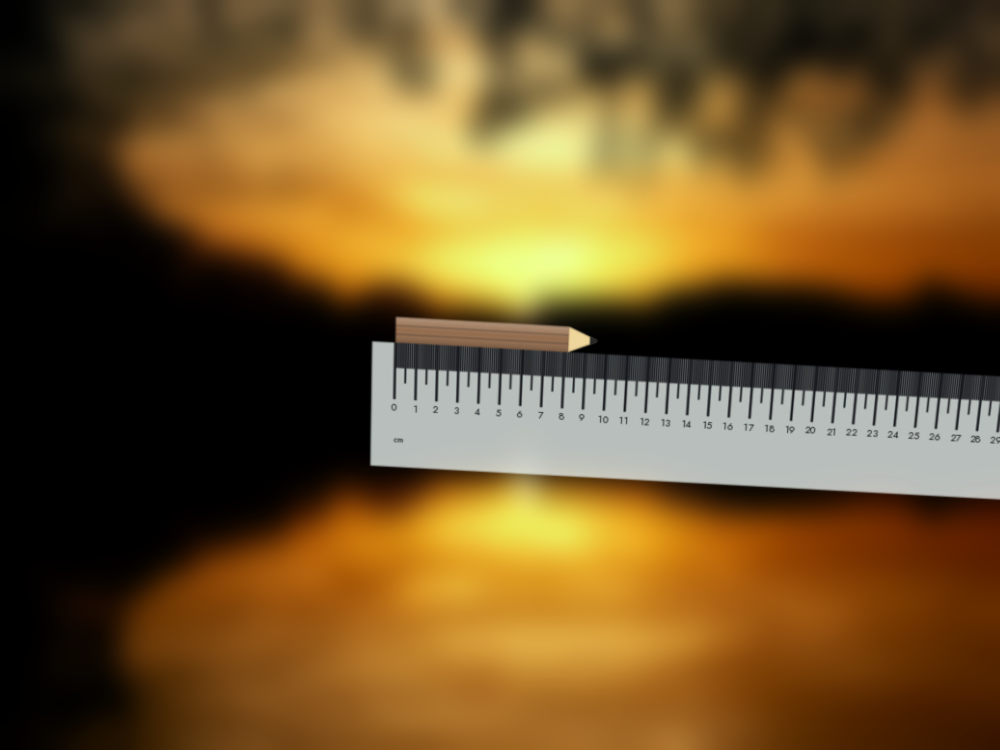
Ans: **9.5** cm
